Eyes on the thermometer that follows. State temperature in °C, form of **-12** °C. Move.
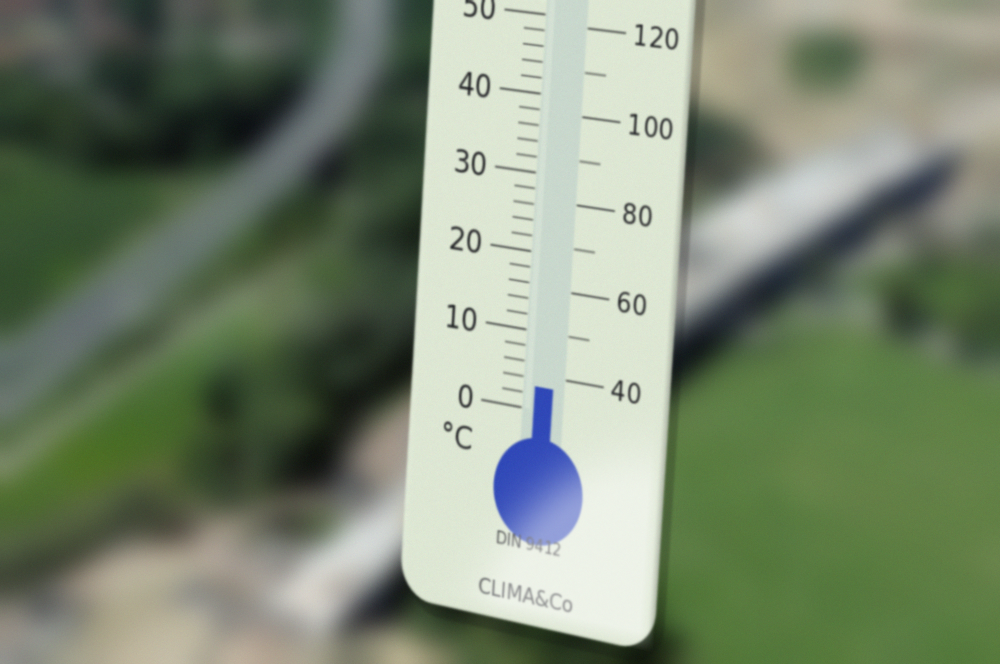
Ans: **3** °C
